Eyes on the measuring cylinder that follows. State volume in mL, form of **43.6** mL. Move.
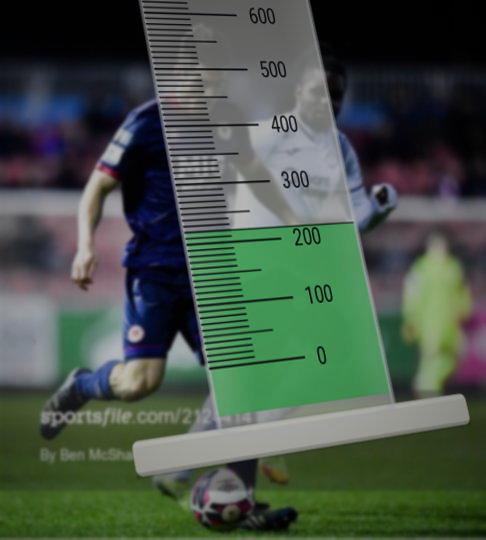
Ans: **220** mL
